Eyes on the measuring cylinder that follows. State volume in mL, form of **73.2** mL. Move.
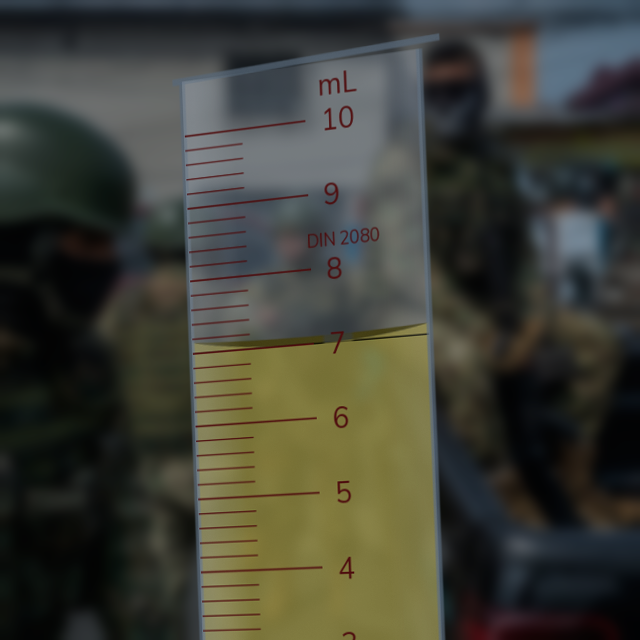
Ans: **7** mL
